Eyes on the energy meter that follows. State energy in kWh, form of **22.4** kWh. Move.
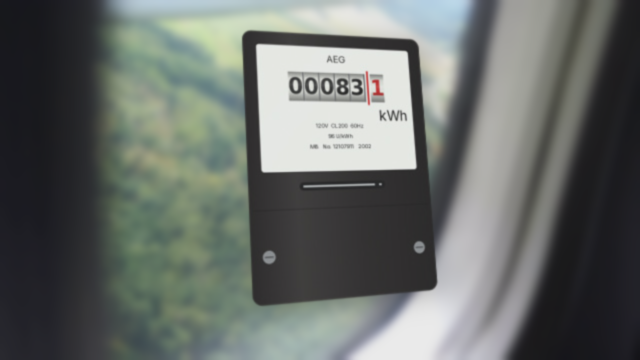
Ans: **83.1** kWh
